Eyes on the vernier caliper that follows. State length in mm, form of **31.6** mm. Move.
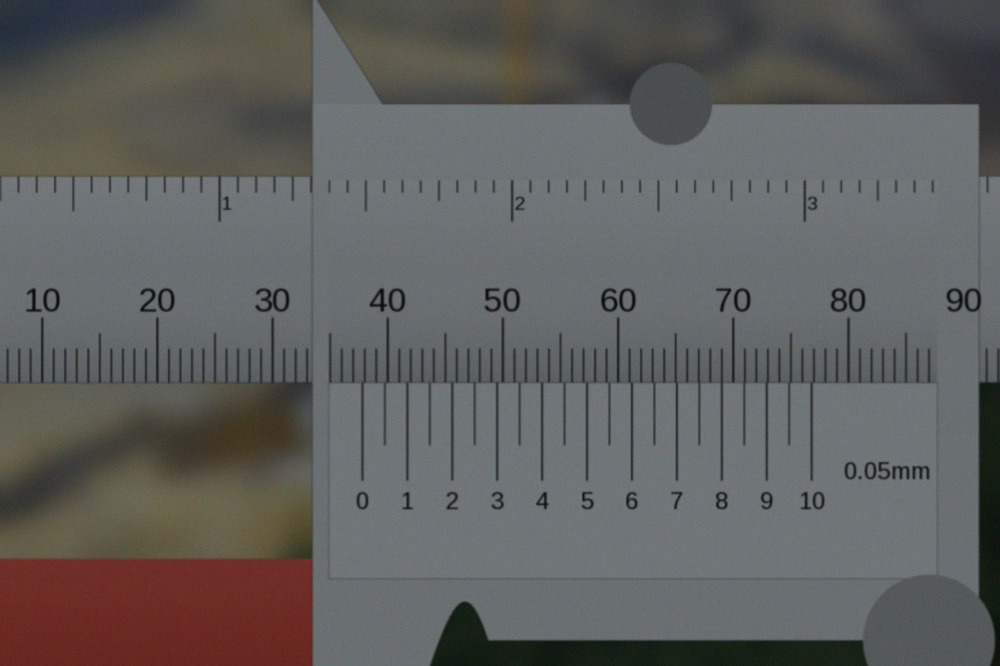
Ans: **37.8** mm
